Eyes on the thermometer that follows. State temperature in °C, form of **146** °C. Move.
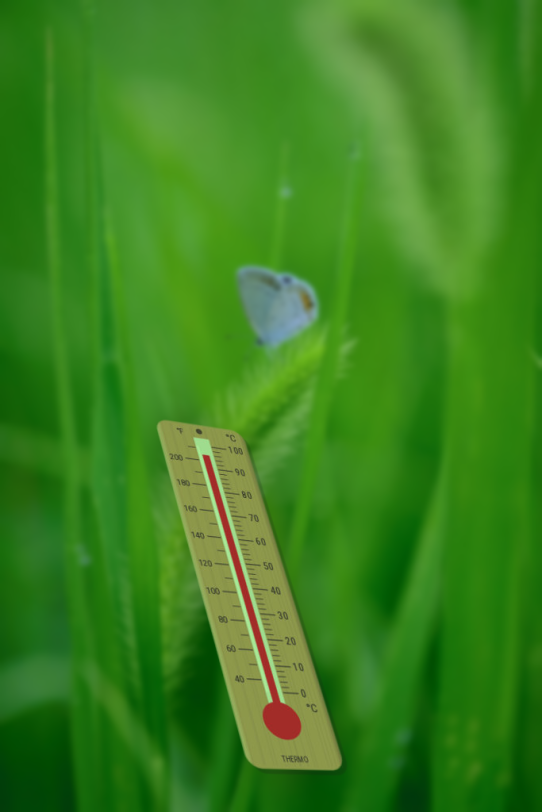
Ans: **96** °C
